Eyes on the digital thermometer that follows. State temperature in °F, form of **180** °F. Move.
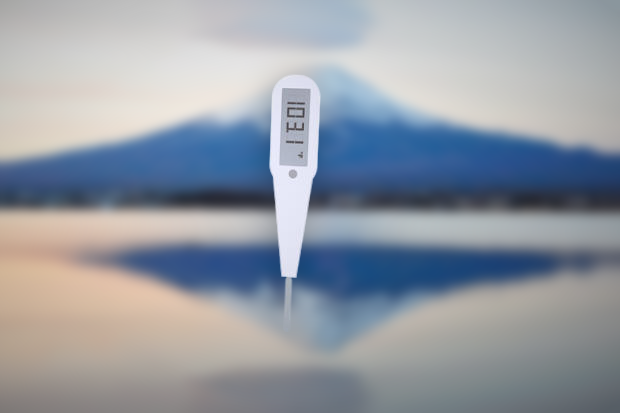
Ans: **103.1** °F
